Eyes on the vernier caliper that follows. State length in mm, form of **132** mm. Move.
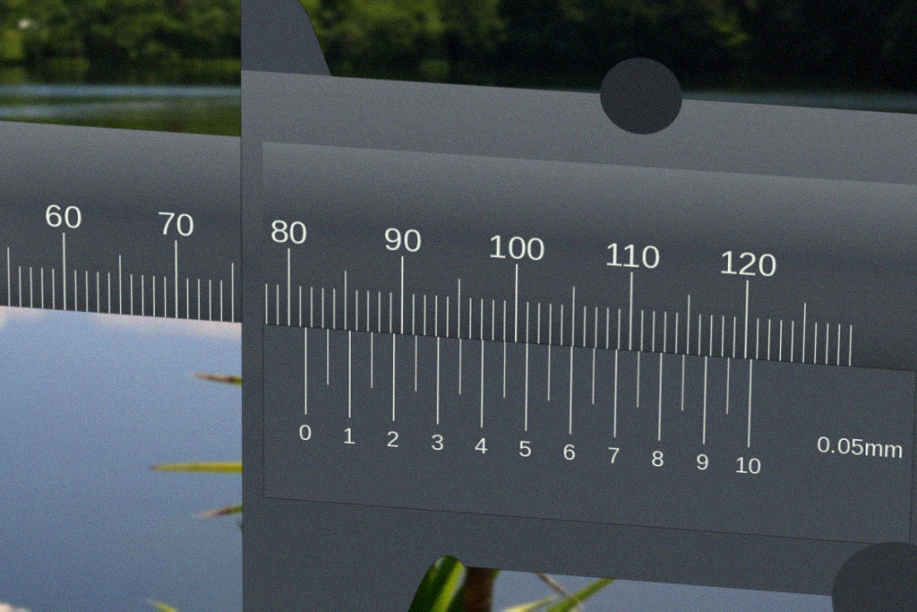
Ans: **81.5** mm
